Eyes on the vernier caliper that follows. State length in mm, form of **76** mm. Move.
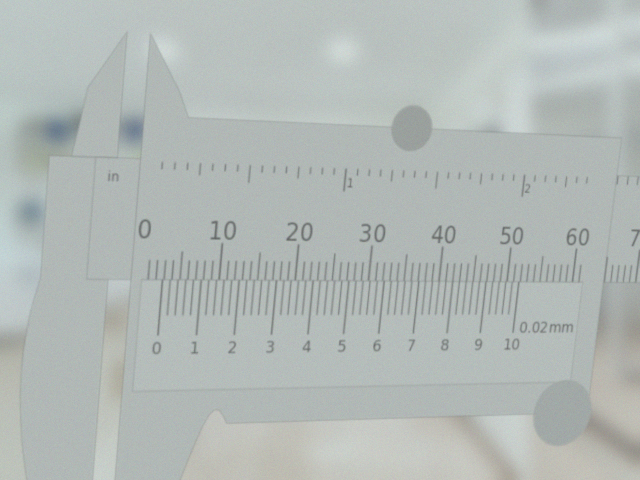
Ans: **2.8** mm
